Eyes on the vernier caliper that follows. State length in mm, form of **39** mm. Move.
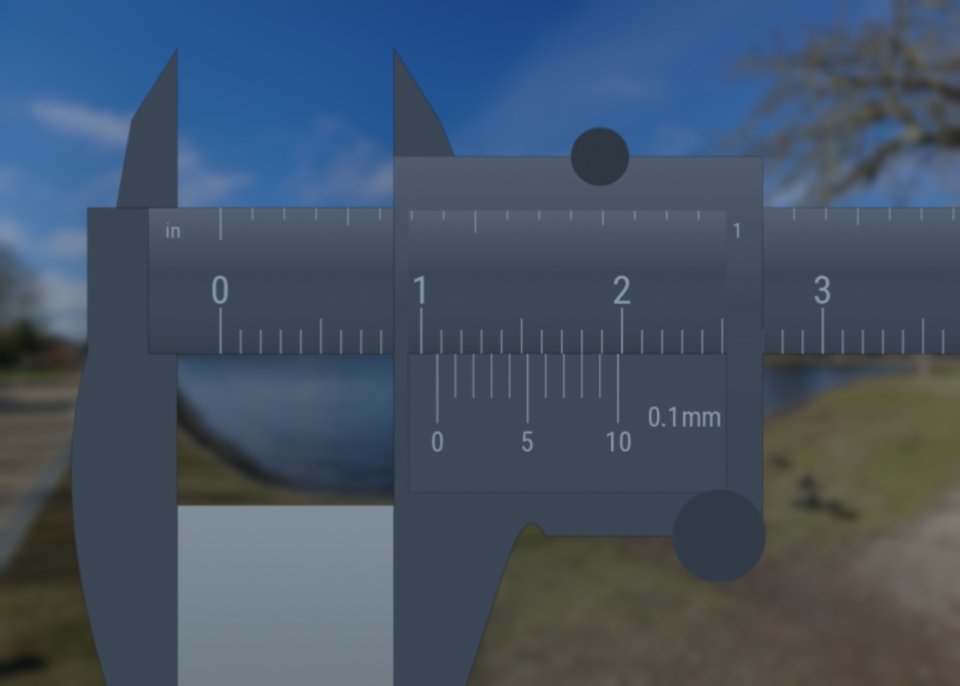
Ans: **10.8** mm
